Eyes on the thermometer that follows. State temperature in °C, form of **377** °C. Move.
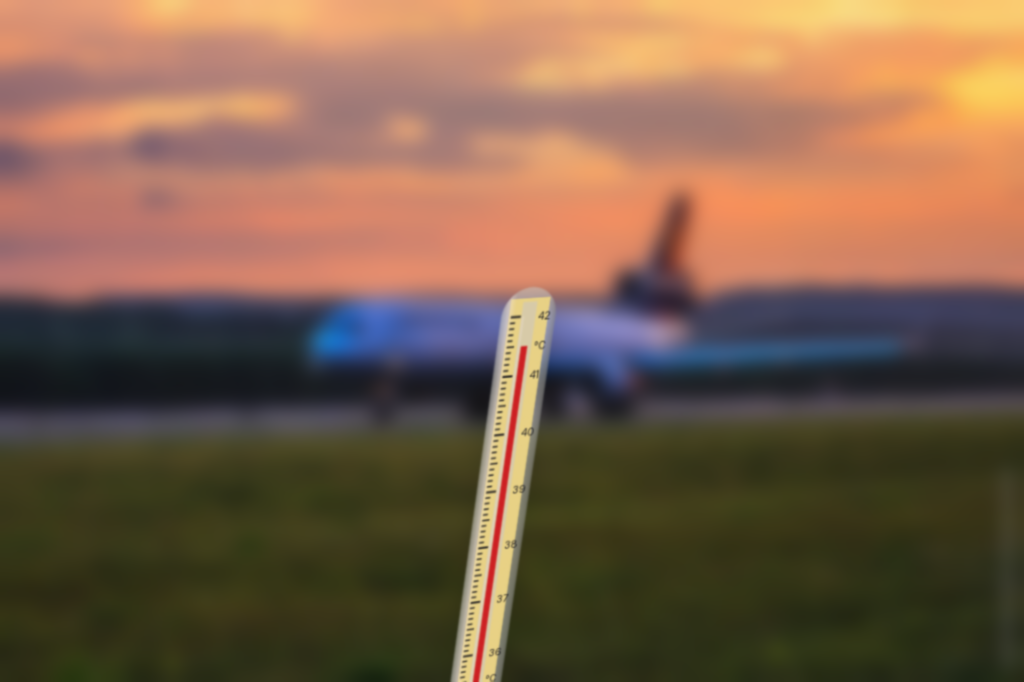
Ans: **41.5** °C
